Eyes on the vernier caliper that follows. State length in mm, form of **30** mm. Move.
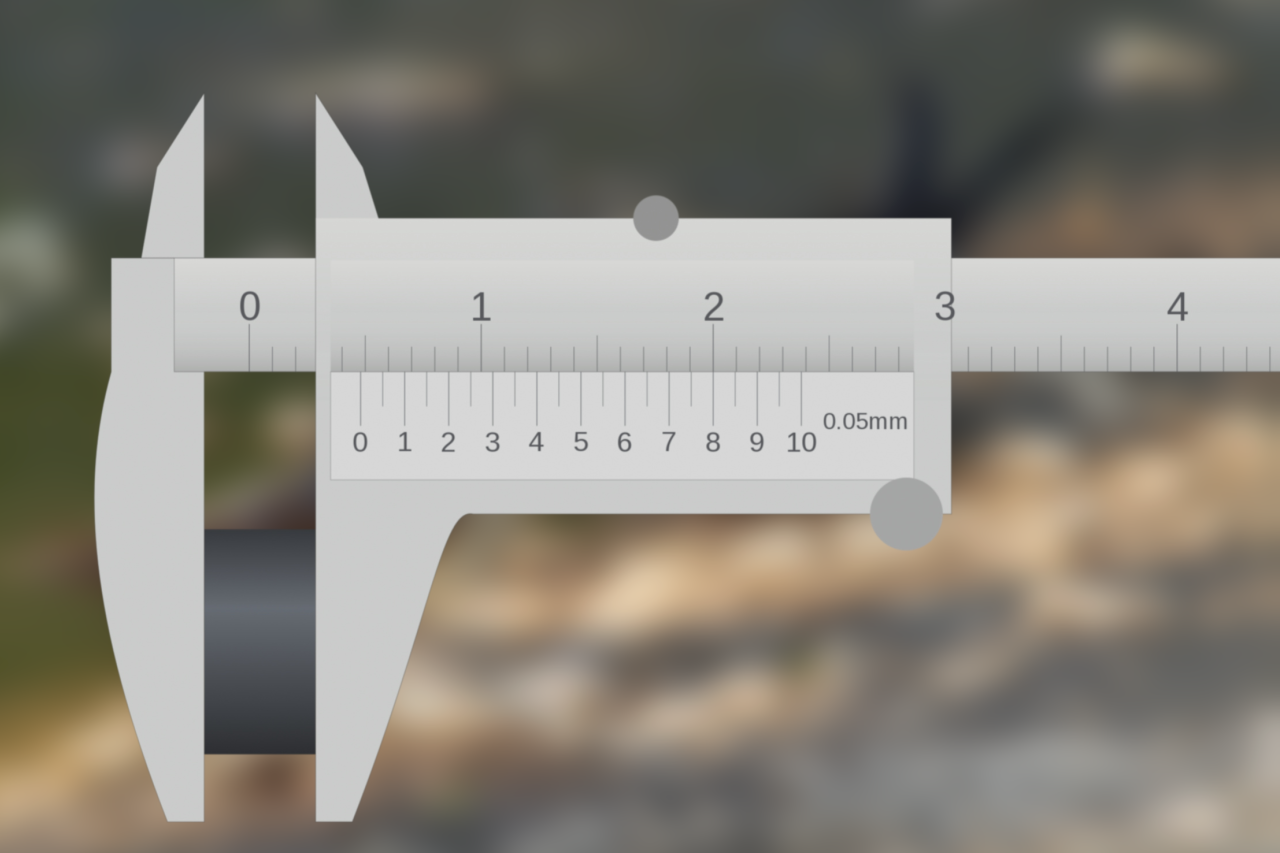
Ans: **4.8** mm
